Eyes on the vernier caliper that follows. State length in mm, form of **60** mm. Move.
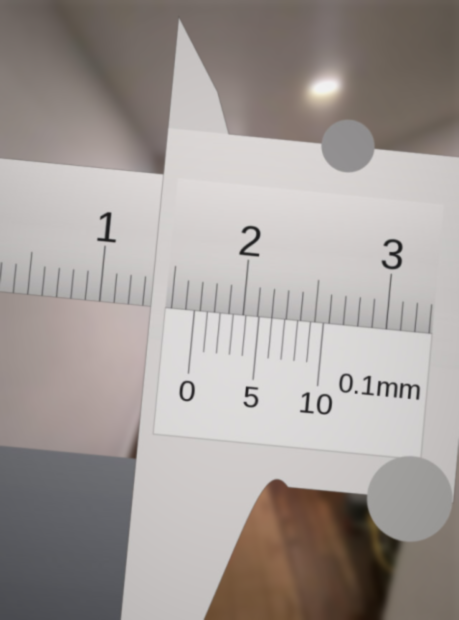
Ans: **16.6** mm
